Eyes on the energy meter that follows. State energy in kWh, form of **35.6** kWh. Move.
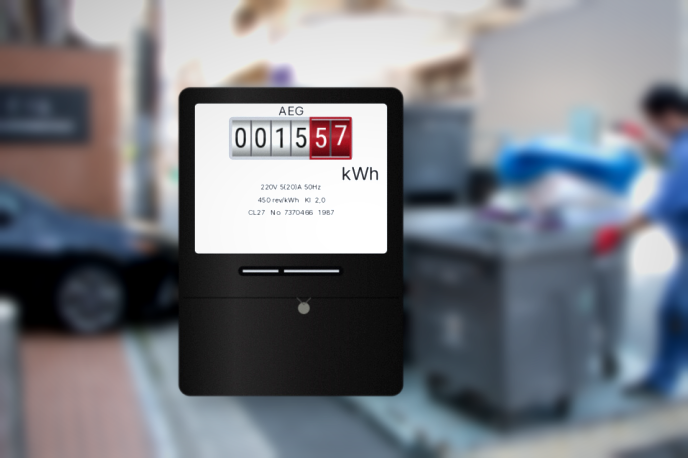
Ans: **15.57** kWh
